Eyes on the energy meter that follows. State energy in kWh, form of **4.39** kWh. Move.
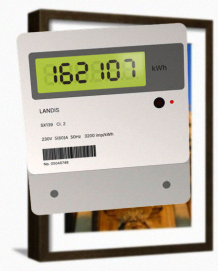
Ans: **162107** kWh
